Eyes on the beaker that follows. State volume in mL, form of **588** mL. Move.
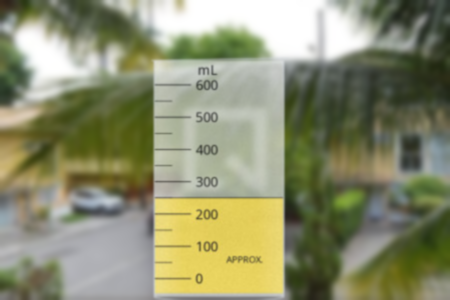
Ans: **250** mL
